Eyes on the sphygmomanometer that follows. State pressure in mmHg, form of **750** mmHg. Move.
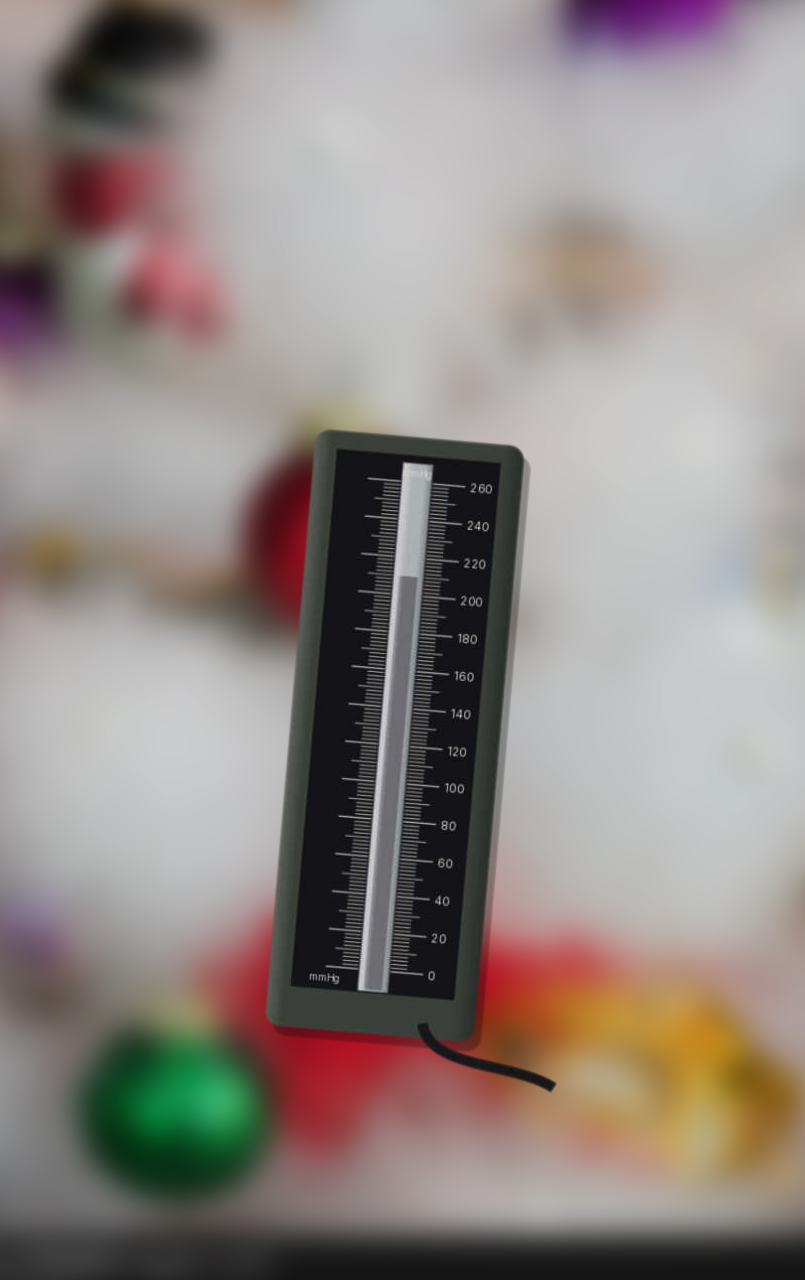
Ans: **210** mmHg
